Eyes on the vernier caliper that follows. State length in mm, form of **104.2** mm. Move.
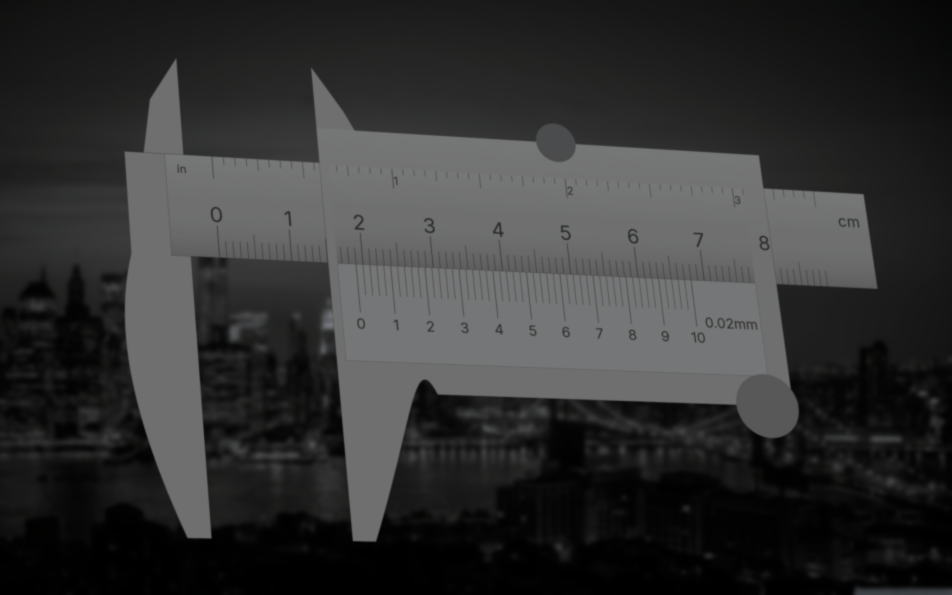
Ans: **19.0** mm
